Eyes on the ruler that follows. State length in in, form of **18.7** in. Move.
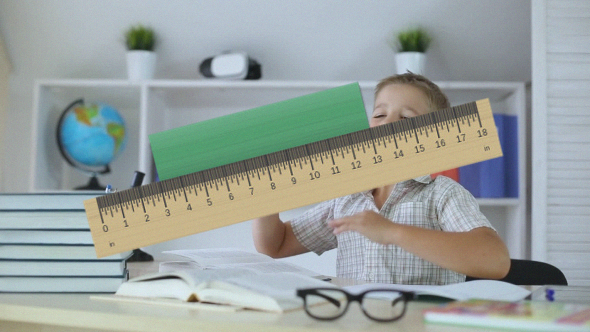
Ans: **10** in
